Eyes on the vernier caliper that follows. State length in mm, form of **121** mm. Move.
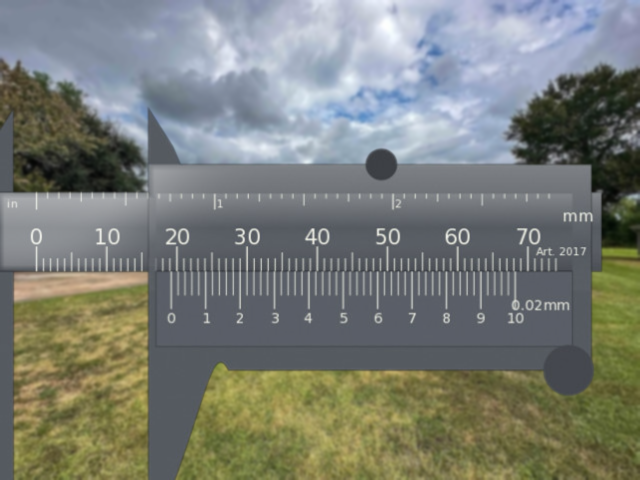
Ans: **19.2** mm
